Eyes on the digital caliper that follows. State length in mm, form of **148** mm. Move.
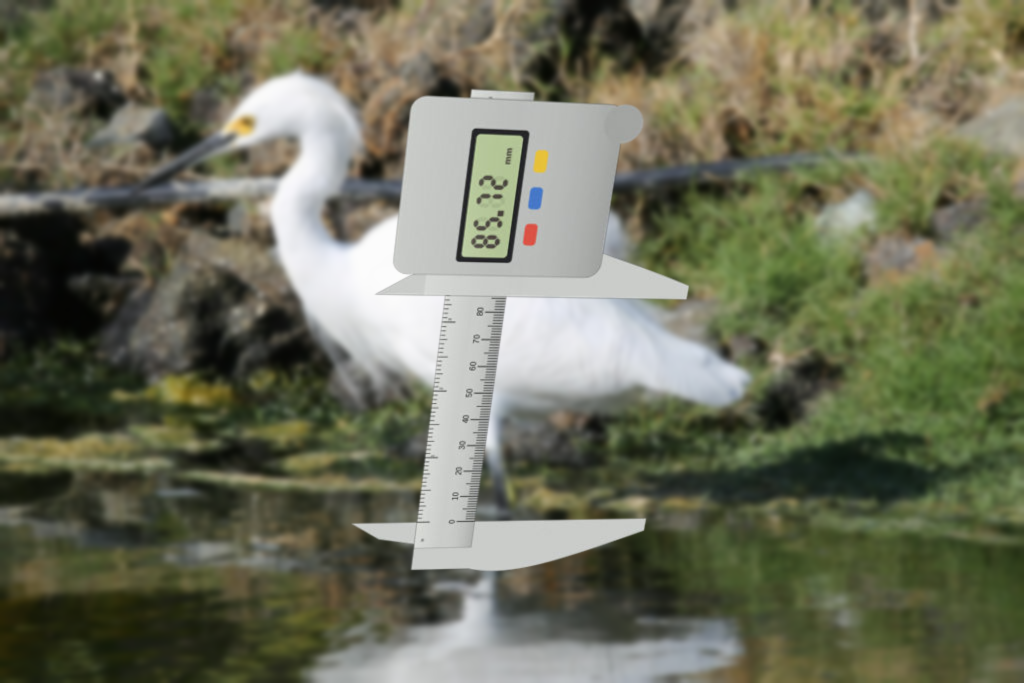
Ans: **85.72** mm
